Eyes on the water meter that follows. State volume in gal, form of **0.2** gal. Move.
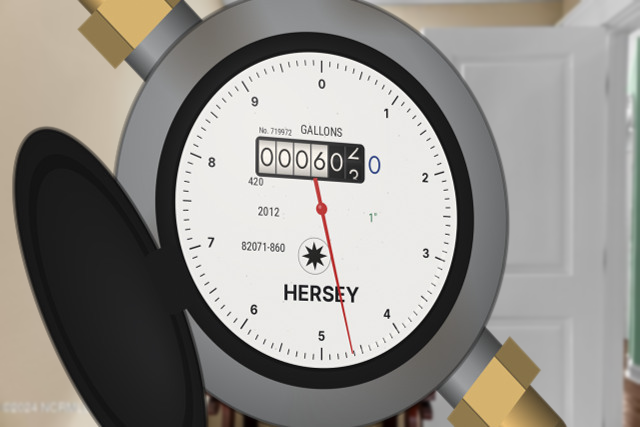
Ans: **6024.6** gal
